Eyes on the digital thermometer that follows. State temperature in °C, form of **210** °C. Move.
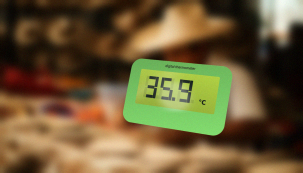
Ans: **35.9** °C
